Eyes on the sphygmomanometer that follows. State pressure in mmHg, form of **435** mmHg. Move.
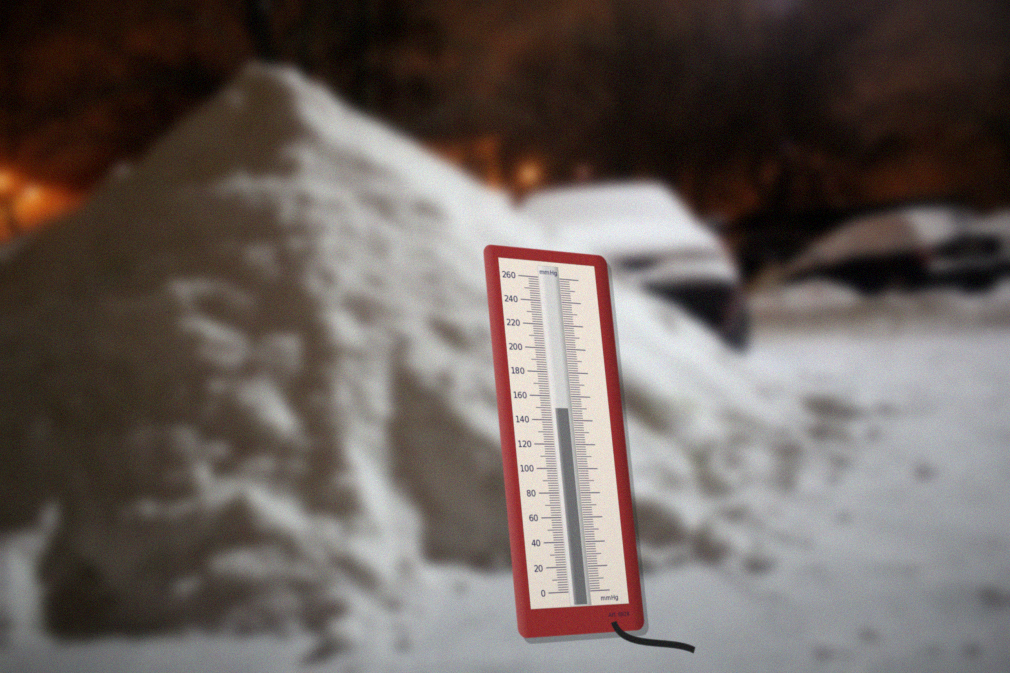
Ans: **150** mmHg
